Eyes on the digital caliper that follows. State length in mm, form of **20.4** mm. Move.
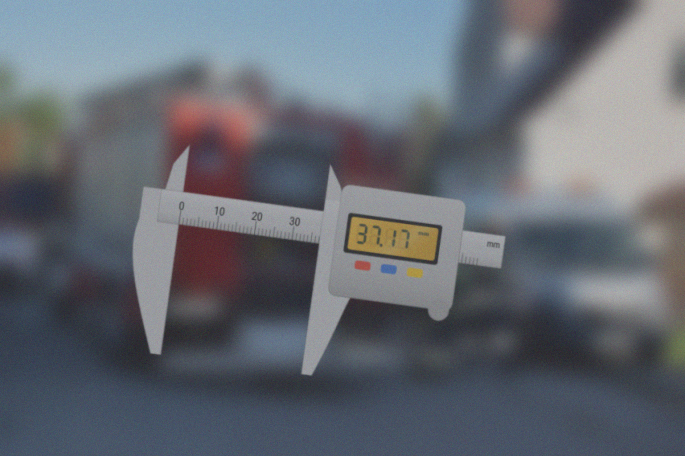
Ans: **37.17** mm
